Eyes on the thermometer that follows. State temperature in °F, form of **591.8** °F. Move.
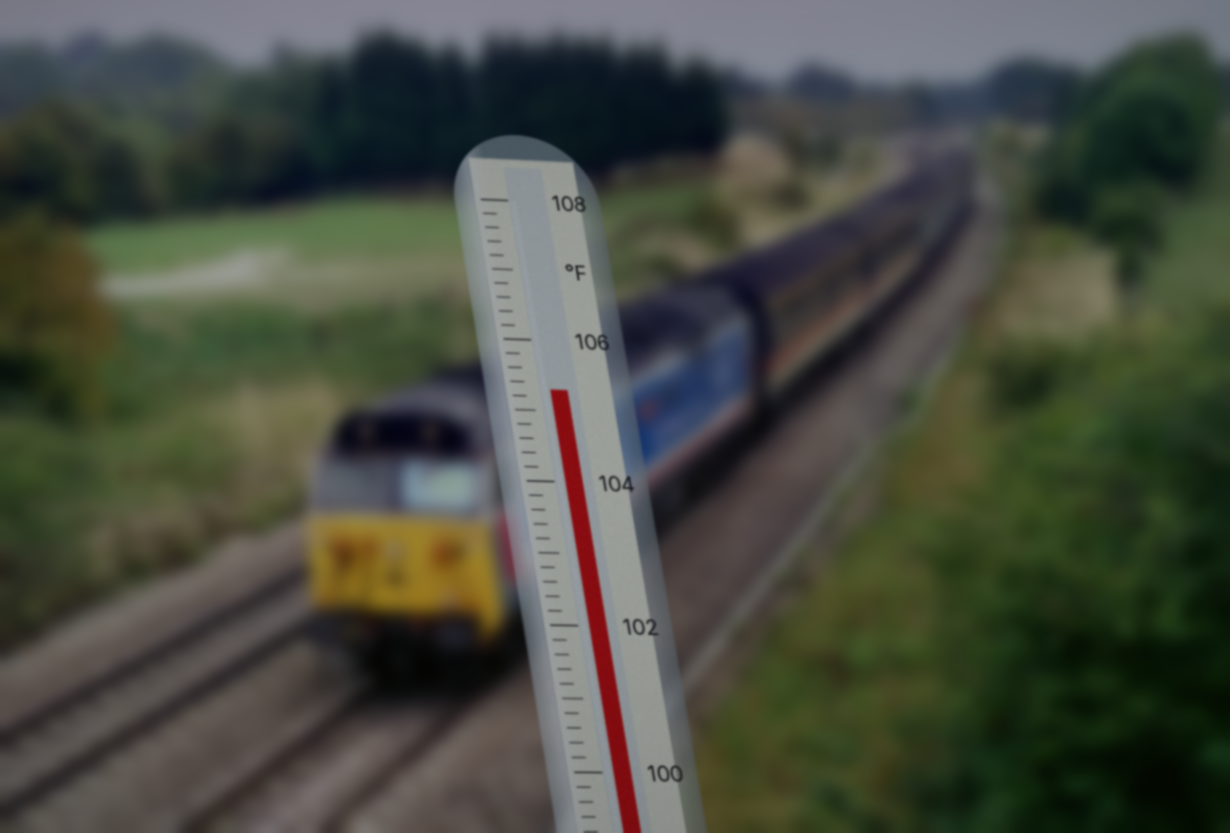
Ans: **105.3** °F
